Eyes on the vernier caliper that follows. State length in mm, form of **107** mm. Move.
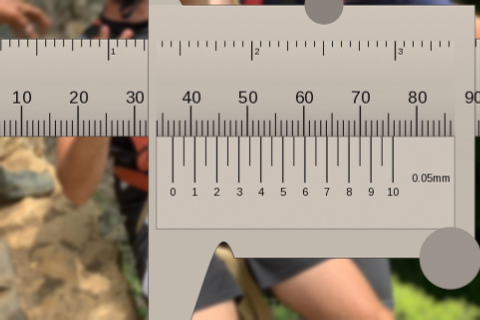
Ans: **36.8** mm
